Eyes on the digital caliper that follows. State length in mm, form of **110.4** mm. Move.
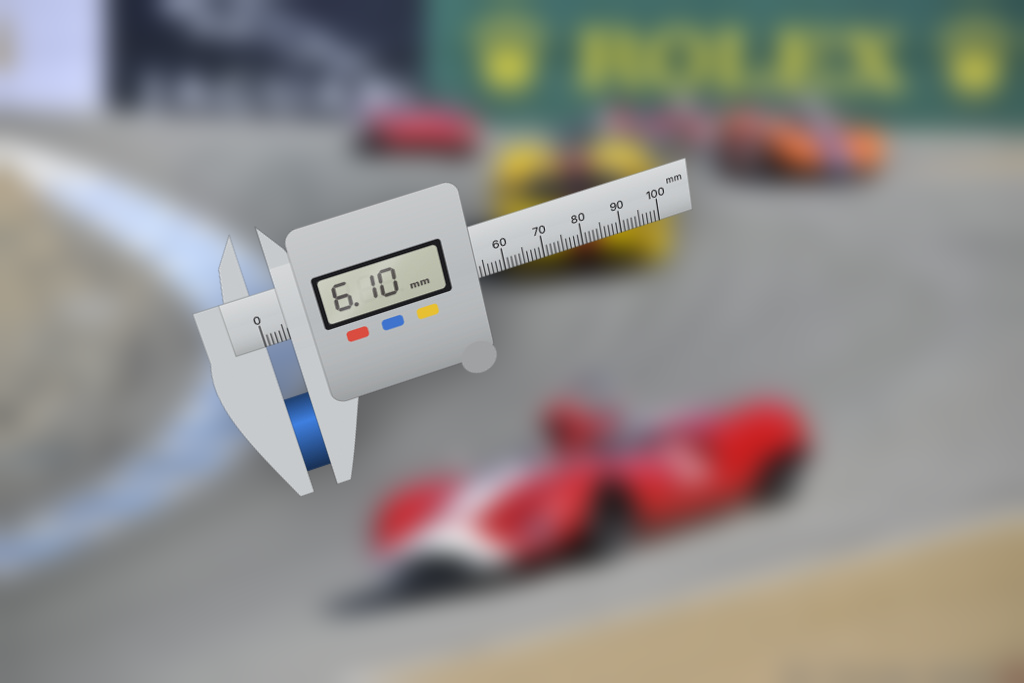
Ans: **6.10** mm
